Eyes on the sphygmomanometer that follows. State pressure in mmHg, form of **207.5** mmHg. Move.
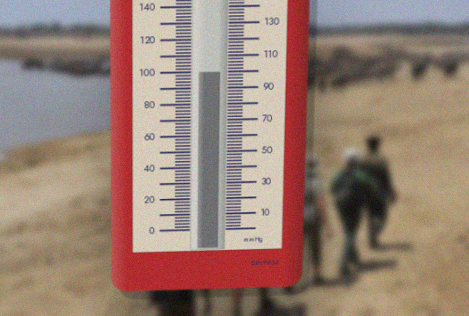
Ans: **100** mmHg
